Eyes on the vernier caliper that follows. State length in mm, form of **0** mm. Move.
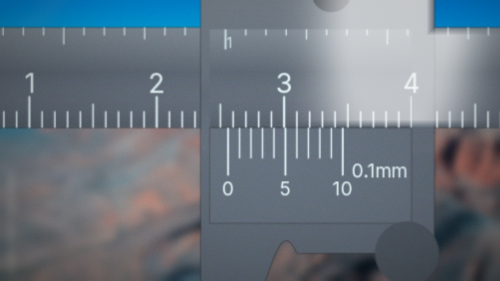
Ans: **25.6** mm
